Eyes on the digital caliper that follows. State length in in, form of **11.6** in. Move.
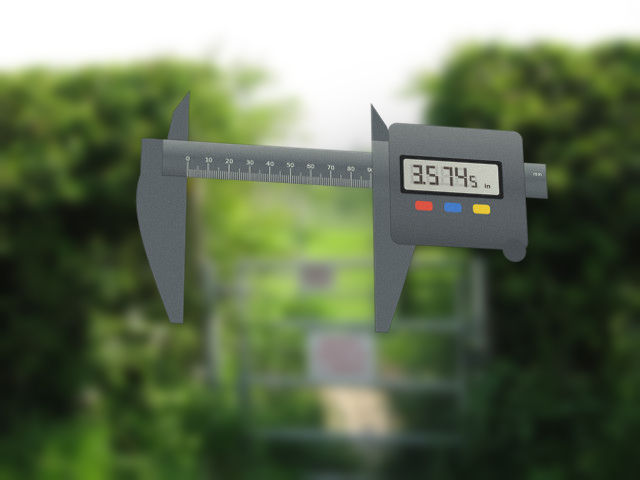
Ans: **3.5745** in
